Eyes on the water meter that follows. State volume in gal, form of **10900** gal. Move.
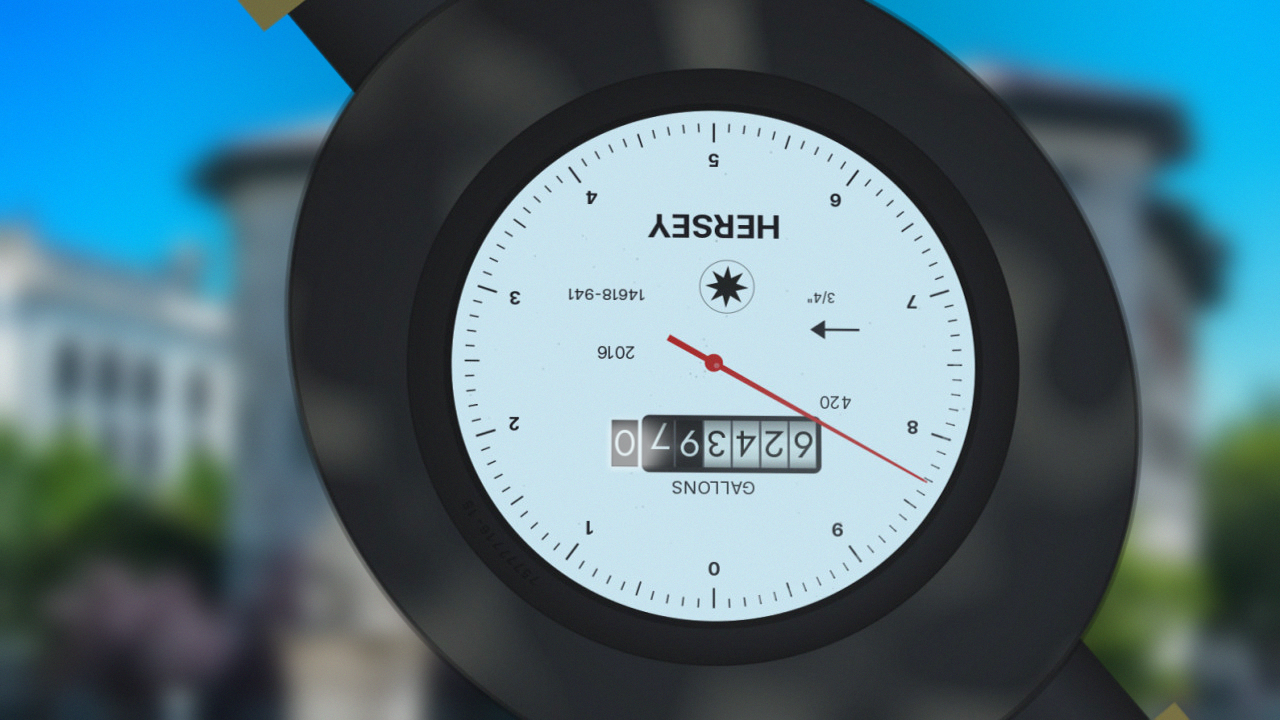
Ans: **6243968.3** gal
